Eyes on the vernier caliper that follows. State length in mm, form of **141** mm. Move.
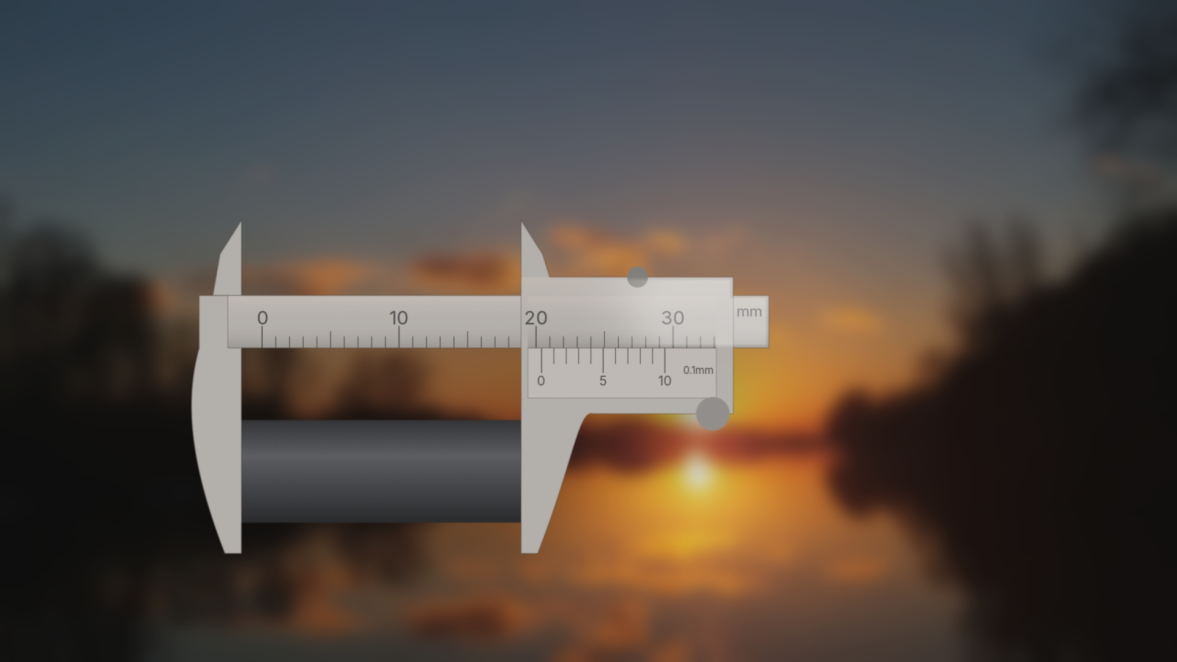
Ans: **20.4** mm
